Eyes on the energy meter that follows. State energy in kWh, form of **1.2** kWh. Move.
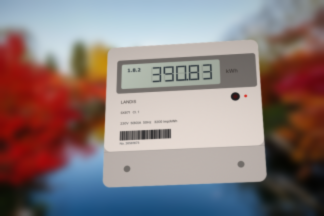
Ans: **390.83** kWh
